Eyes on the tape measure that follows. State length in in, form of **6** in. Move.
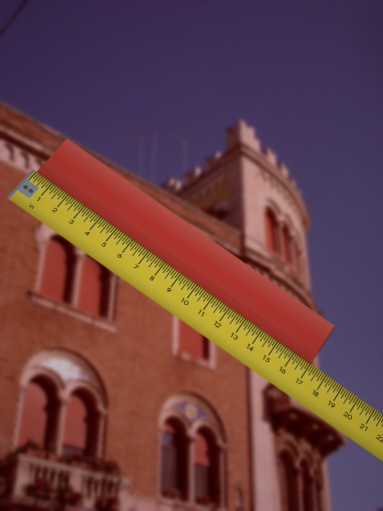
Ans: **17** in
